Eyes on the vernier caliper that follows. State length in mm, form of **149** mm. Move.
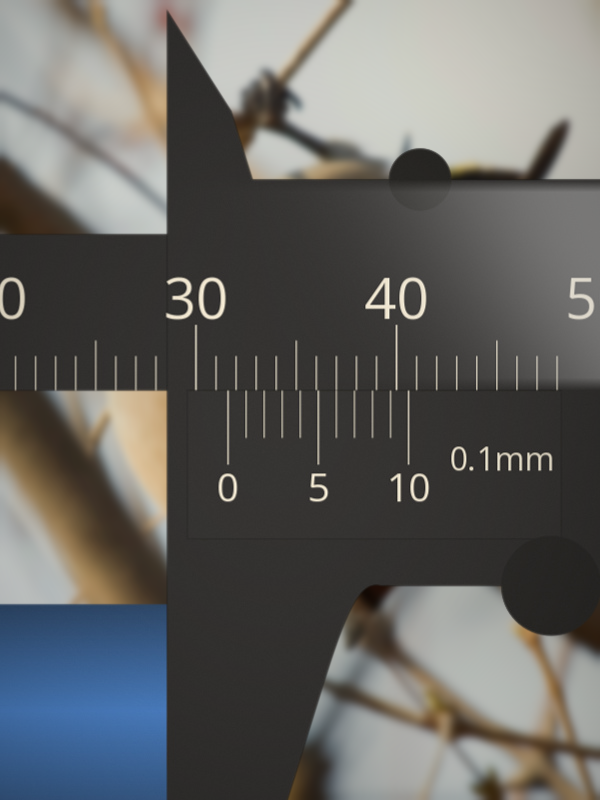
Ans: **31.6** mm
